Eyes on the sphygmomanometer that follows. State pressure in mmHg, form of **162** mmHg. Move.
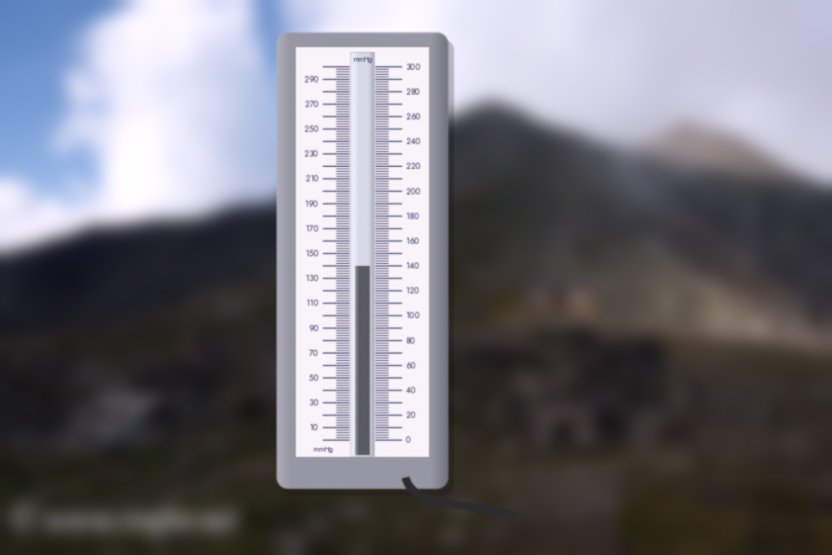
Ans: **140** mmHg
